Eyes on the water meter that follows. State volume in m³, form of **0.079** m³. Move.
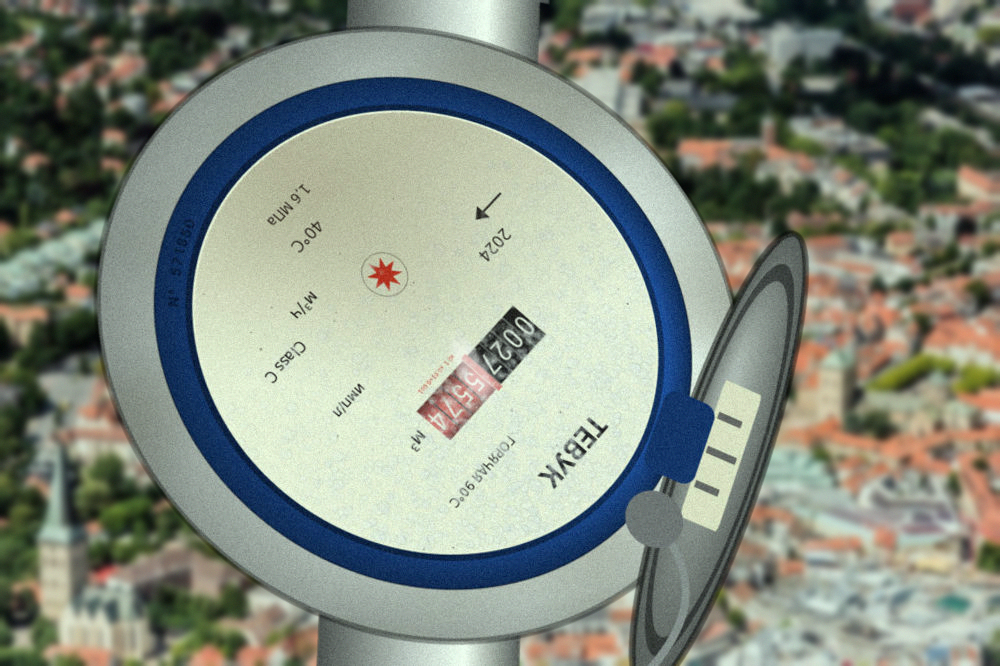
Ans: **27.5574** m³
